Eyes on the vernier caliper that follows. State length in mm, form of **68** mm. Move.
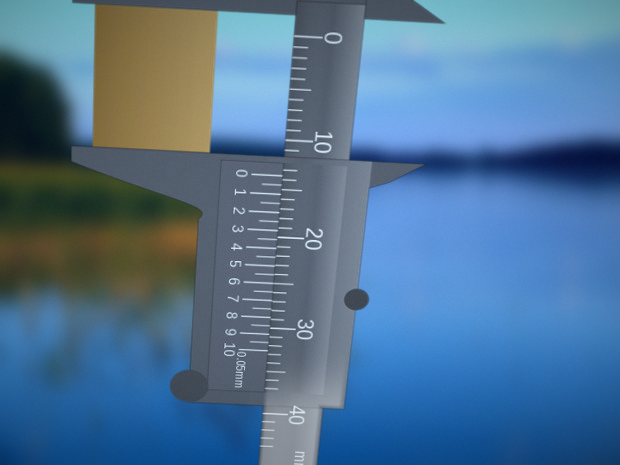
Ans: **13.6** mm
